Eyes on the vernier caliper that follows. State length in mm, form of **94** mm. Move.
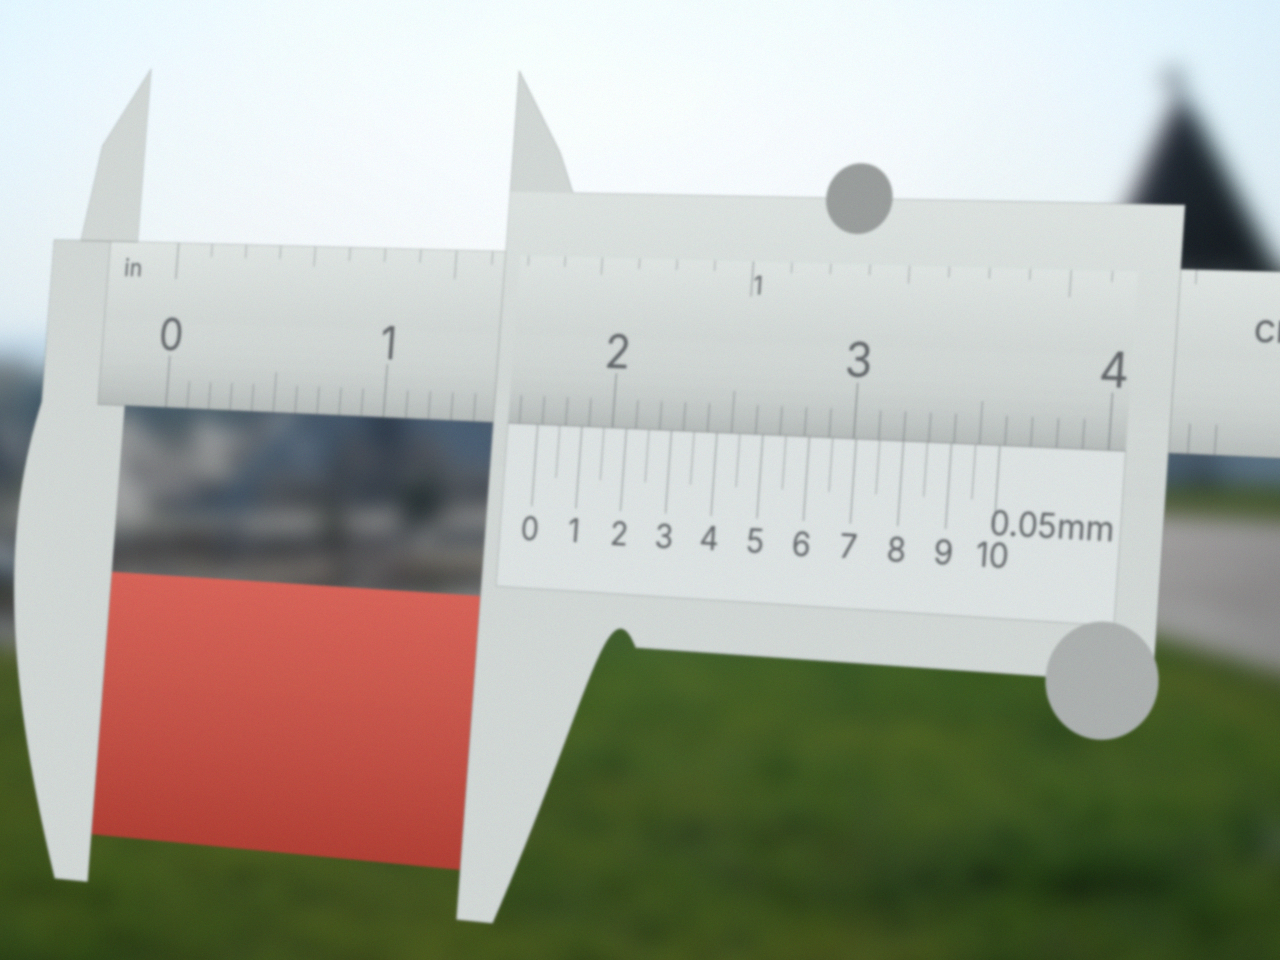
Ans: **16.8** mm
